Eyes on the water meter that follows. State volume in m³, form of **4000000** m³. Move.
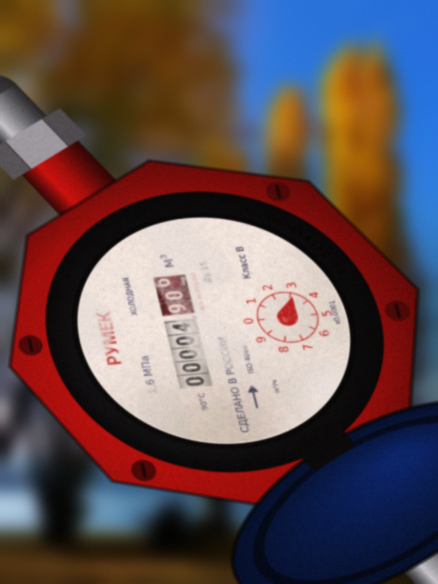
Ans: **4.9063** m³
